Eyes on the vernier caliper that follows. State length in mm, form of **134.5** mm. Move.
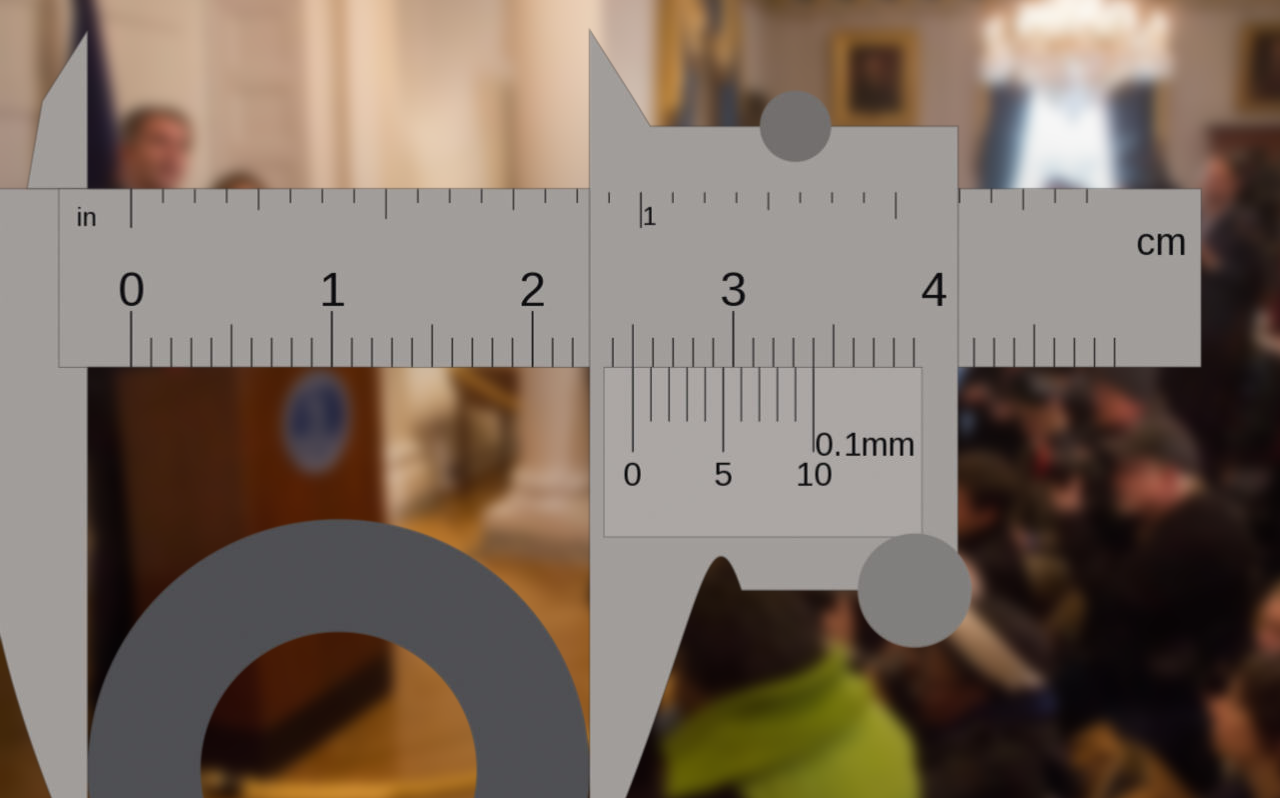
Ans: **25.0** mm
